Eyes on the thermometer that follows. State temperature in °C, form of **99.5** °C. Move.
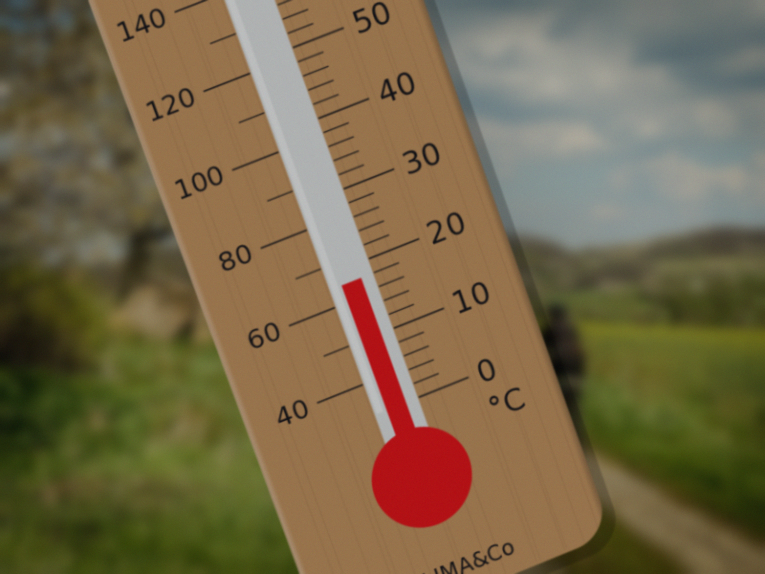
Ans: **18** °C
